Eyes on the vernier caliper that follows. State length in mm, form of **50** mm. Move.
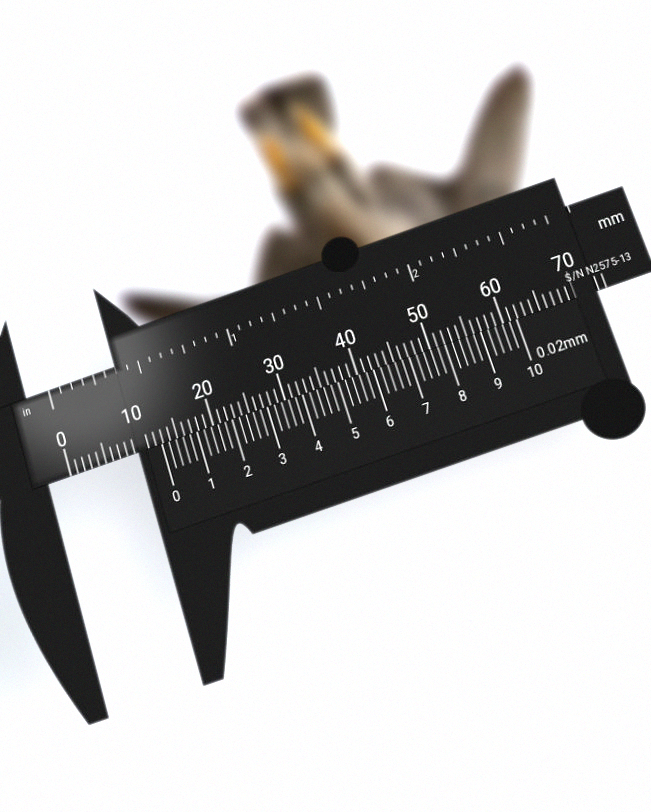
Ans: **12.8** mm
